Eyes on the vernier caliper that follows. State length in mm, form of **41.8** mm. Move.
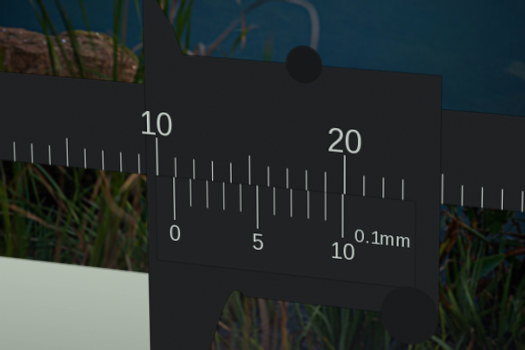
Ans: **10.9** mm
